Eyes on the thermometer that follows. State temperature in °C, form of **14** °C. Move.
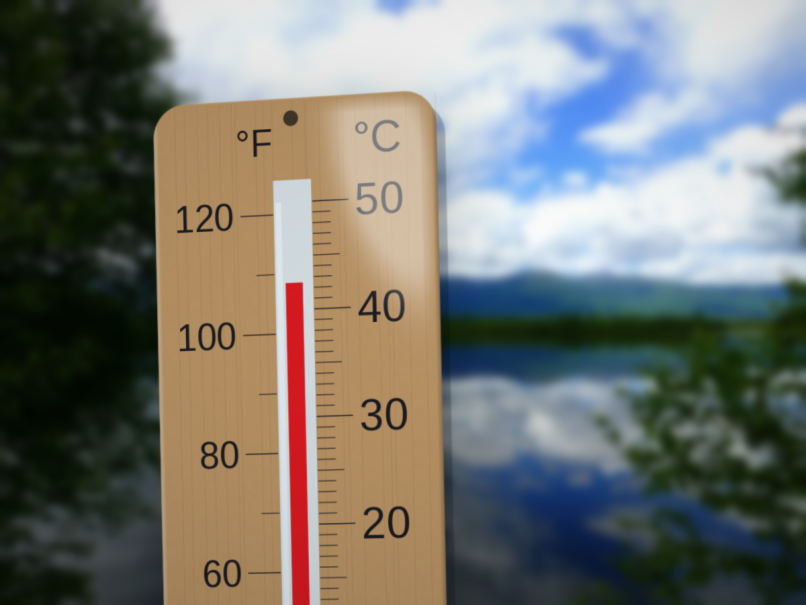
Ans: **42.5** °C
